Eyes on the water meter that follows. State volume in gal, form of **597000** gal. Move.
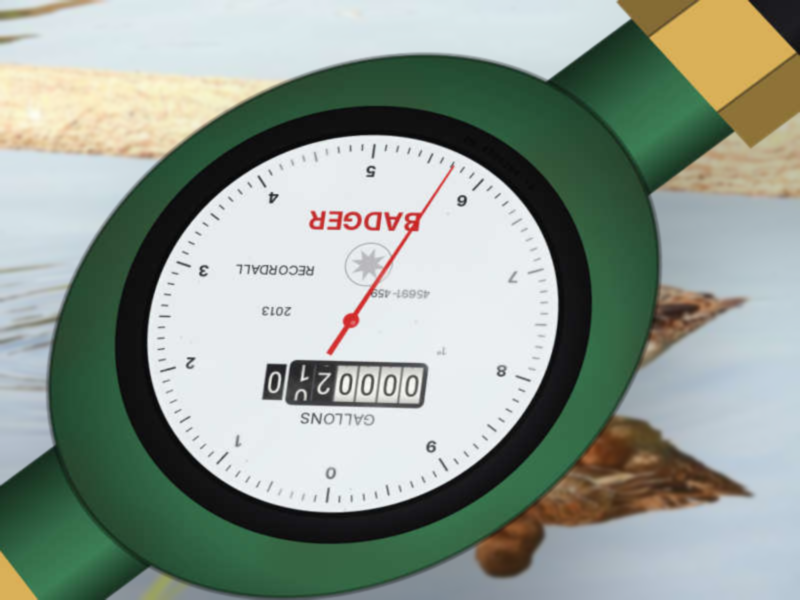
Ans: **205.7** gal
